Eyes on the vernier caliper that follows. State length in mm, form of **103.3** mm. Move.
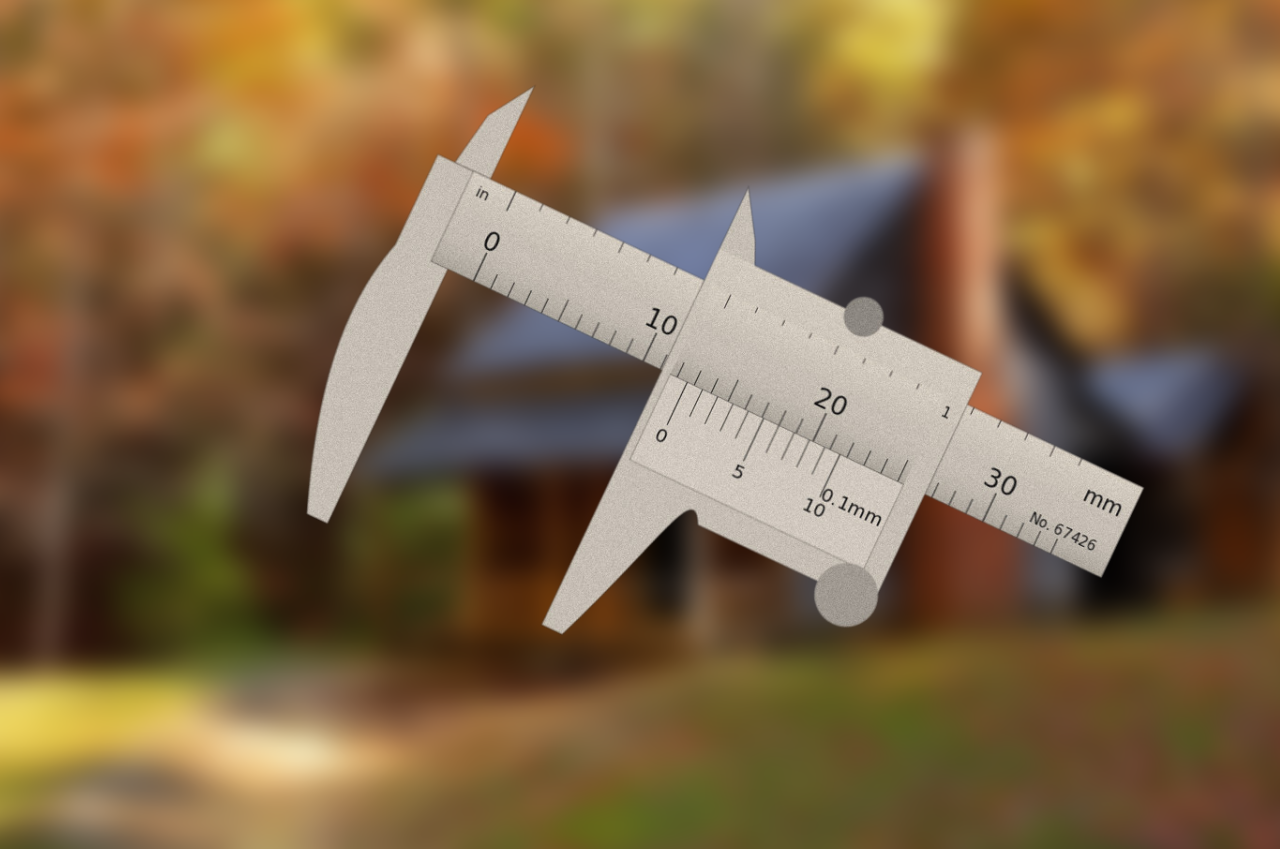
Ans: **12.6** mm
